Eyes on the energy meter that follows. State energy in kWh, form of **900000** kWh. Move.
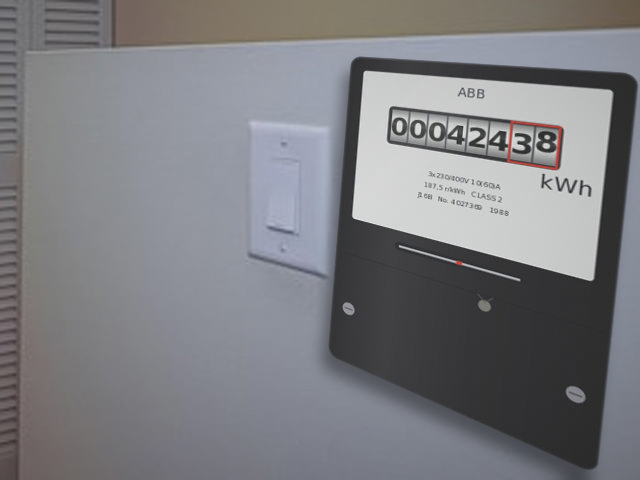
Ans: **424.38** kWh
